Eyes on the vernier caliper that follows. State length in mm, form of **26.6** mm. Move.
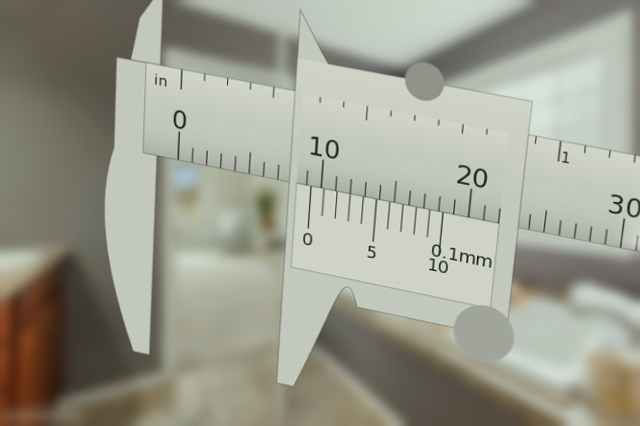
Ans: **9.3** mm
